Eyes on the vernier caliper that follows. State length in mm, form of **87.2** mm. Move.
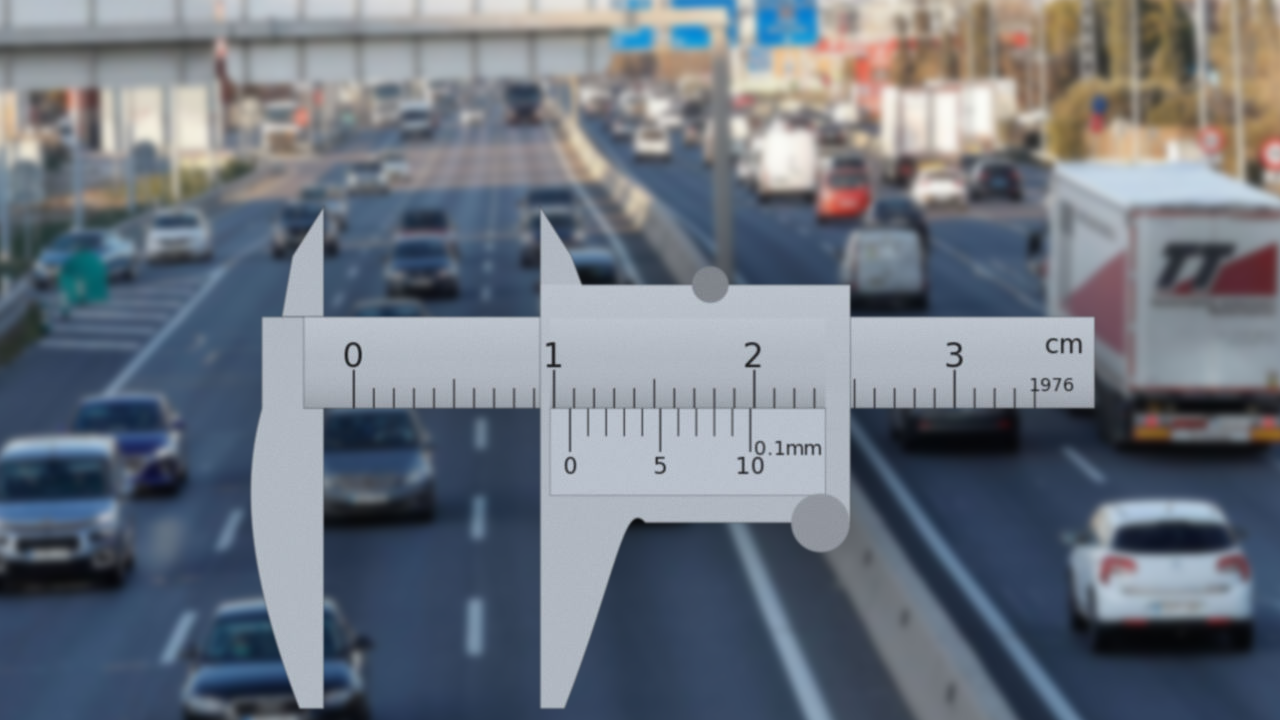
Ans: **10.8** mm
